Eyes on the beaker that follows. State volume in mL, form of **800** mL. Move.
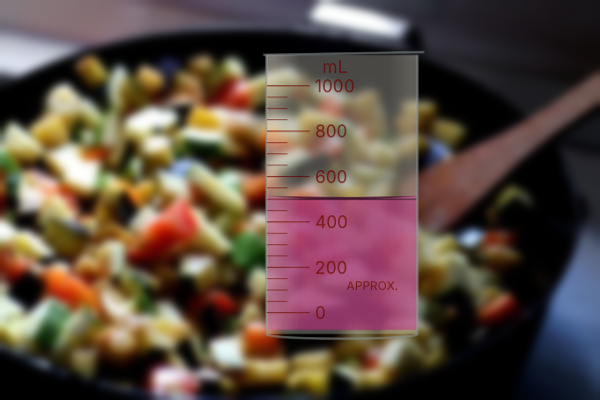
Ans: **500** mL
